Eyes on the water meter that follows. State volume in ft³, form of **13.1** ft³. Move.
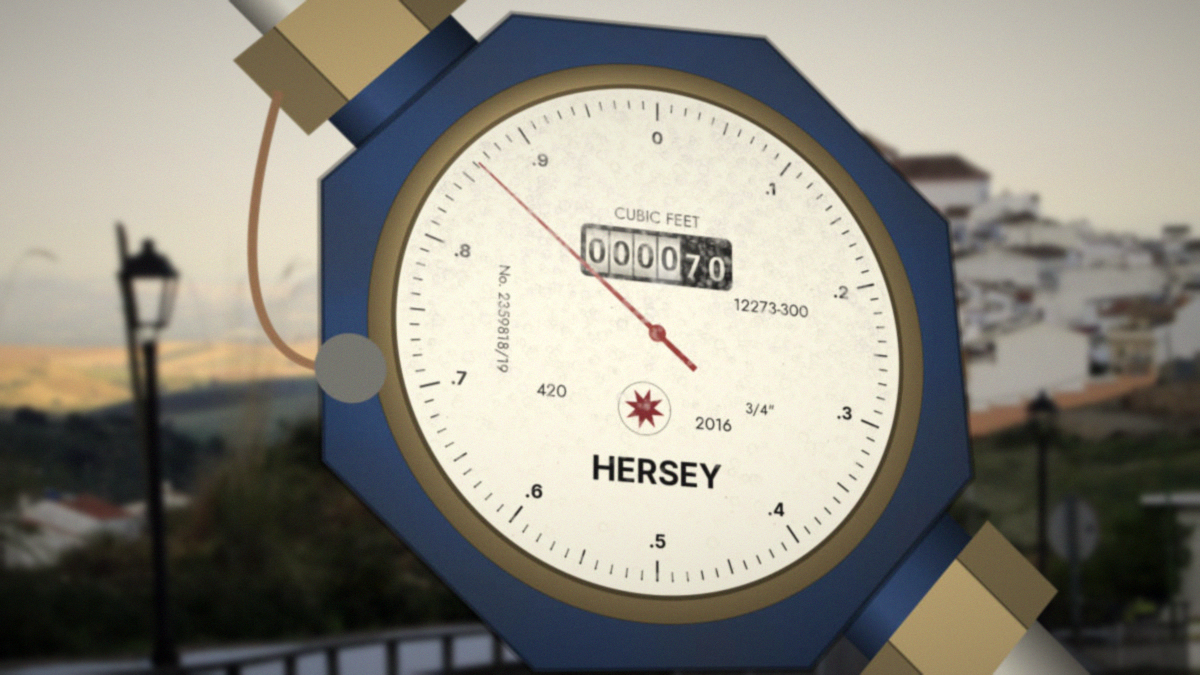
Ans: **69.86** ft³
